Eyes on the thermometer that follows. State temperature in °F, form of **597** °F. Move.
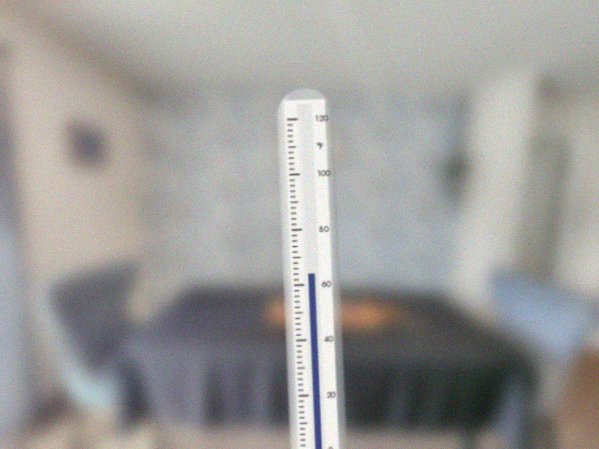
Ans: **64** °F
